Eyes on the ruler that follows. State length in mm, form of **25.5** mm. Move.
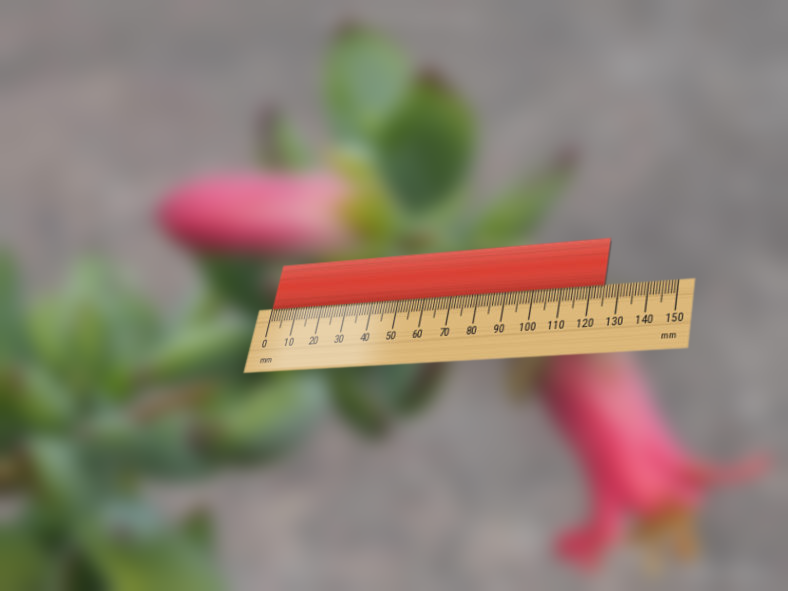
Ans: **125** mm
